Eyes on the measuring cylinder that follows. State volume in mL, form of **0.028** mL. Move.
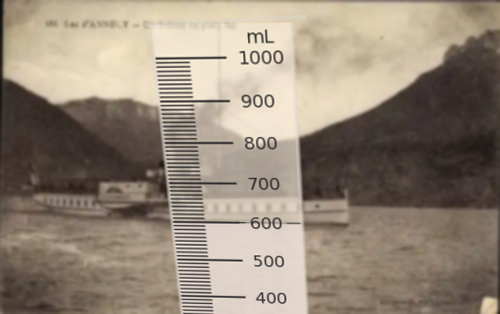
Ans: **600** mL
